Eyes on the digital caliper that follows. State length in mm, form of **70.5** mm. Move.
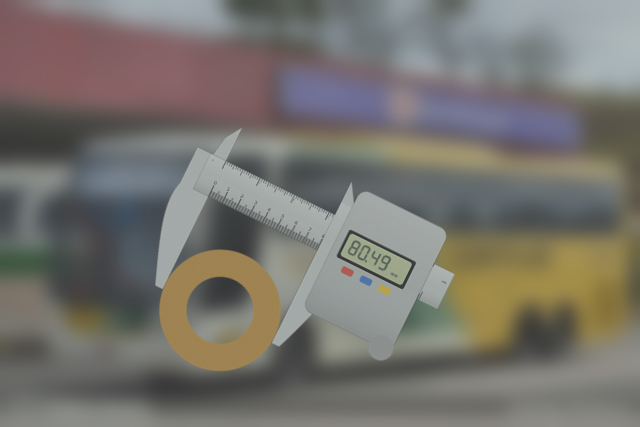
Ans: **80.49** mm
